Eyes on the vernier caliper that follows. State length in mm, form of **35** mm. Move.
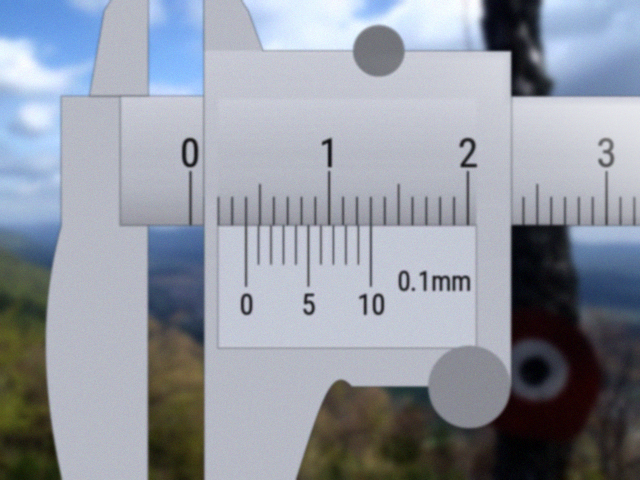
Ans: **4.0** mm
